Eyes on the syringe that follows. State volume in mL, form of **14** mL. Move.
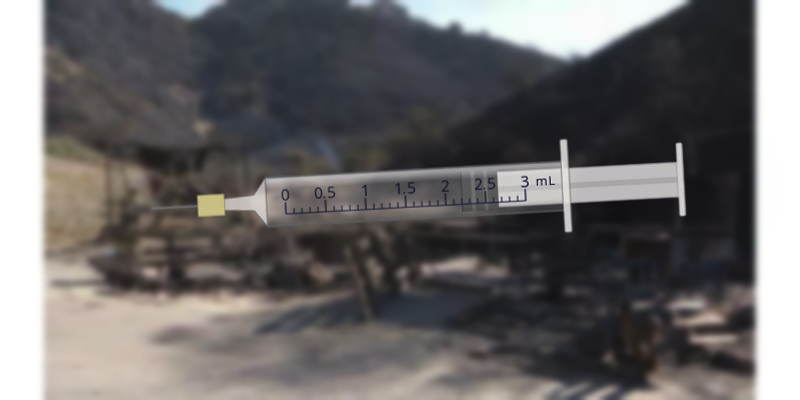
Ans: **2.2** mL
